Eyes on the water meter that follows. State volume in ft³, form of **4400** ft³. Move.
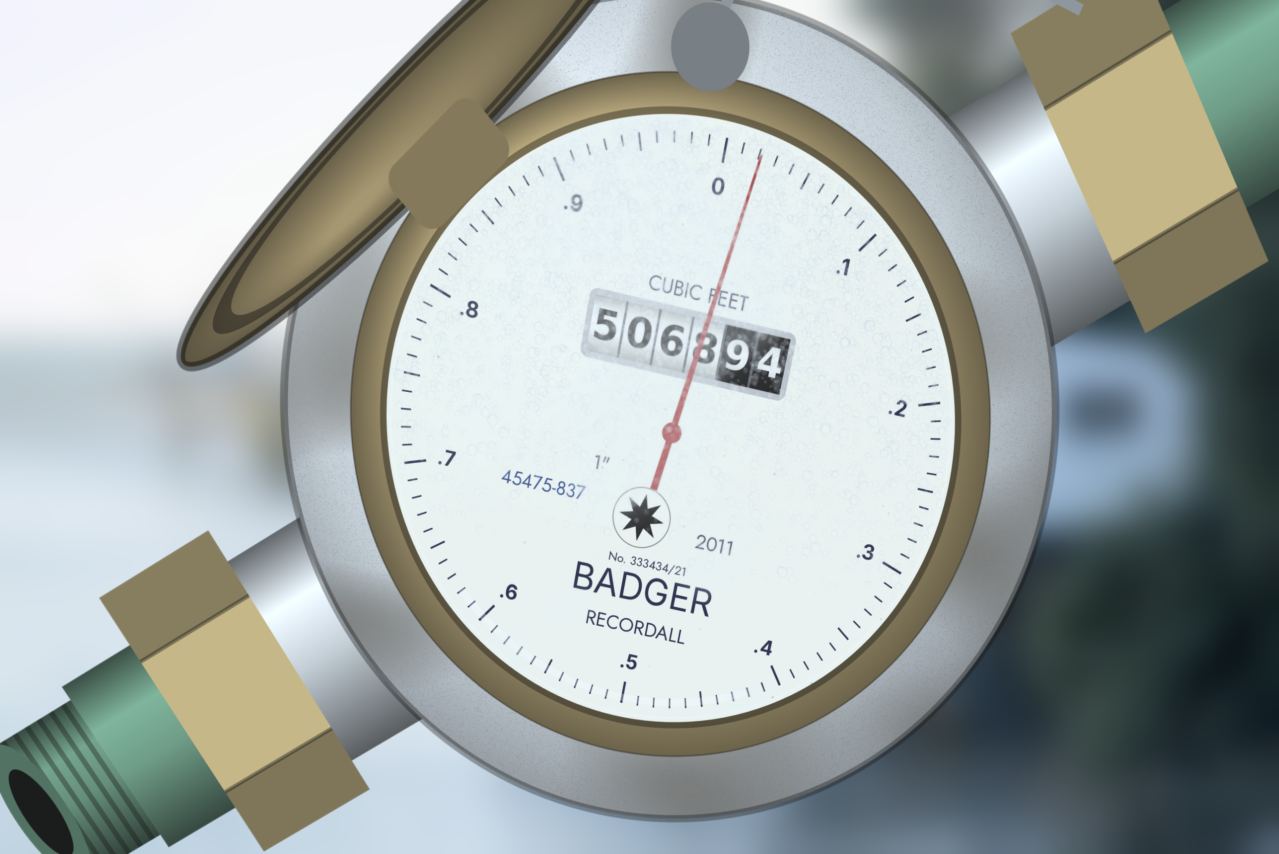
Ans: **506894.02** ft³
